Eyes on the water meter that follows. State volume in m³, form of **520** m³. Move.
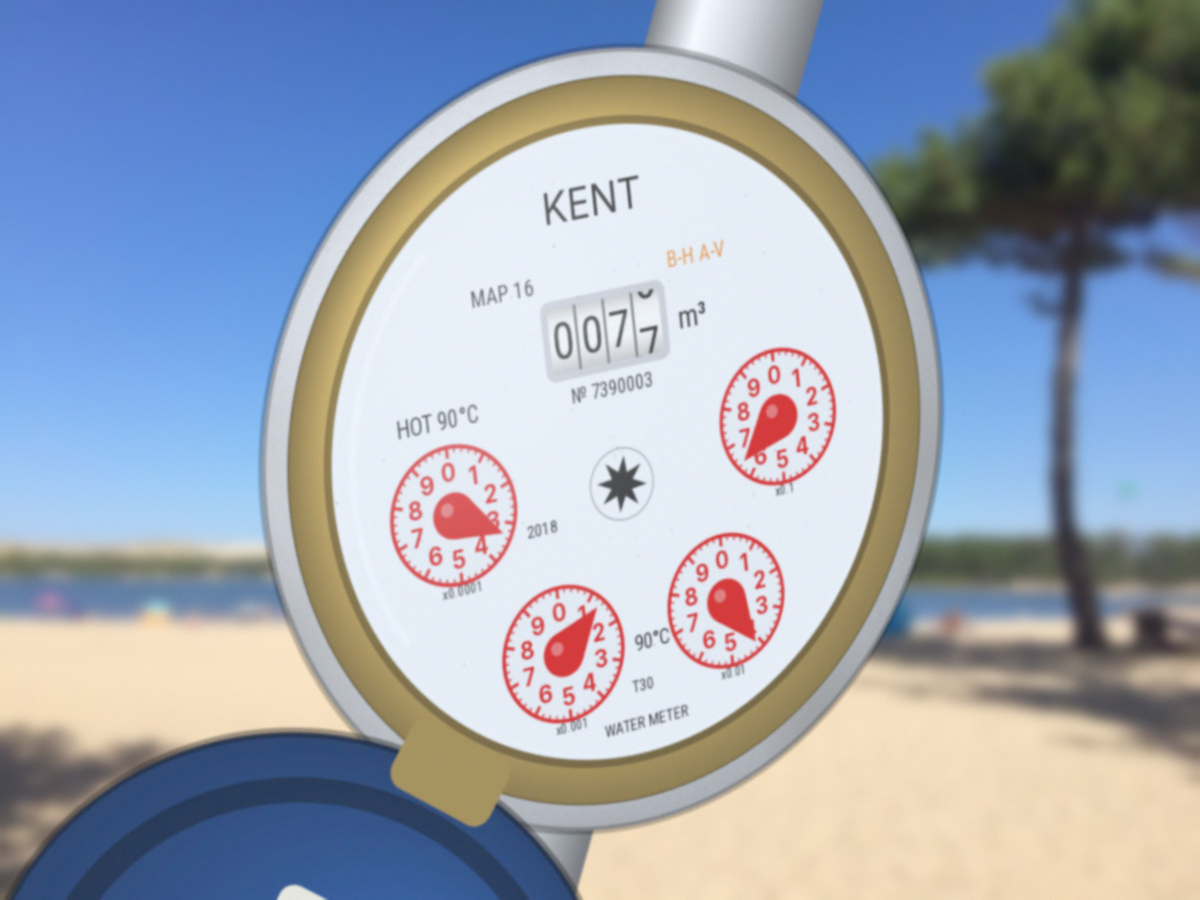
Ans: **76.6413** m³
